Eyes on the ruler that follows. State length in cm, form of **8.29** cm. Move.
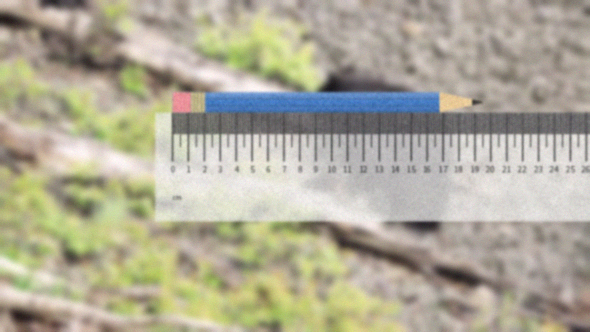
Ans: **19.5** cm
